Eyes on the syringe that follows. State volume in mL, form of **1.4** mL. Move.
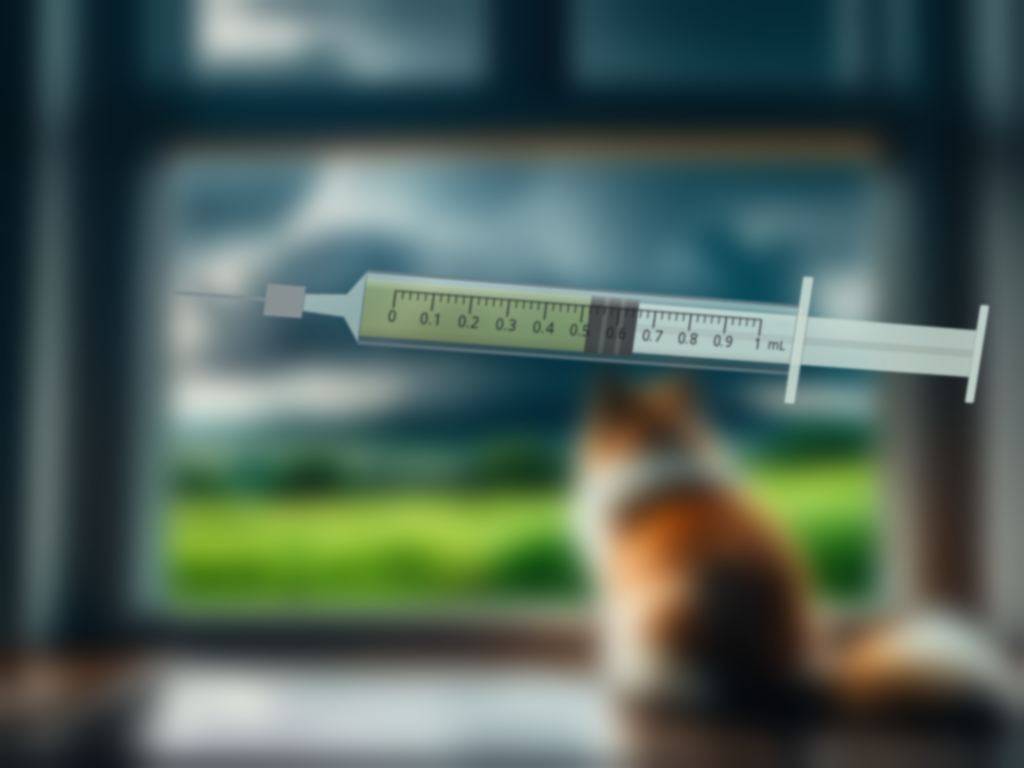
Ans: **0.52** mL
